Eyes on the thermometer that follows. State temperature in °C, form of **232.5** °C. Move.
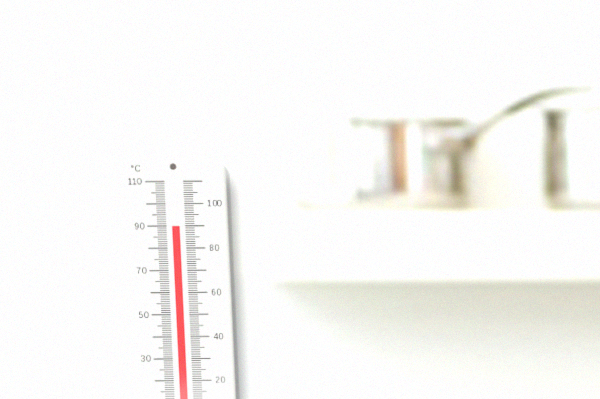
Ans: **90** °C
